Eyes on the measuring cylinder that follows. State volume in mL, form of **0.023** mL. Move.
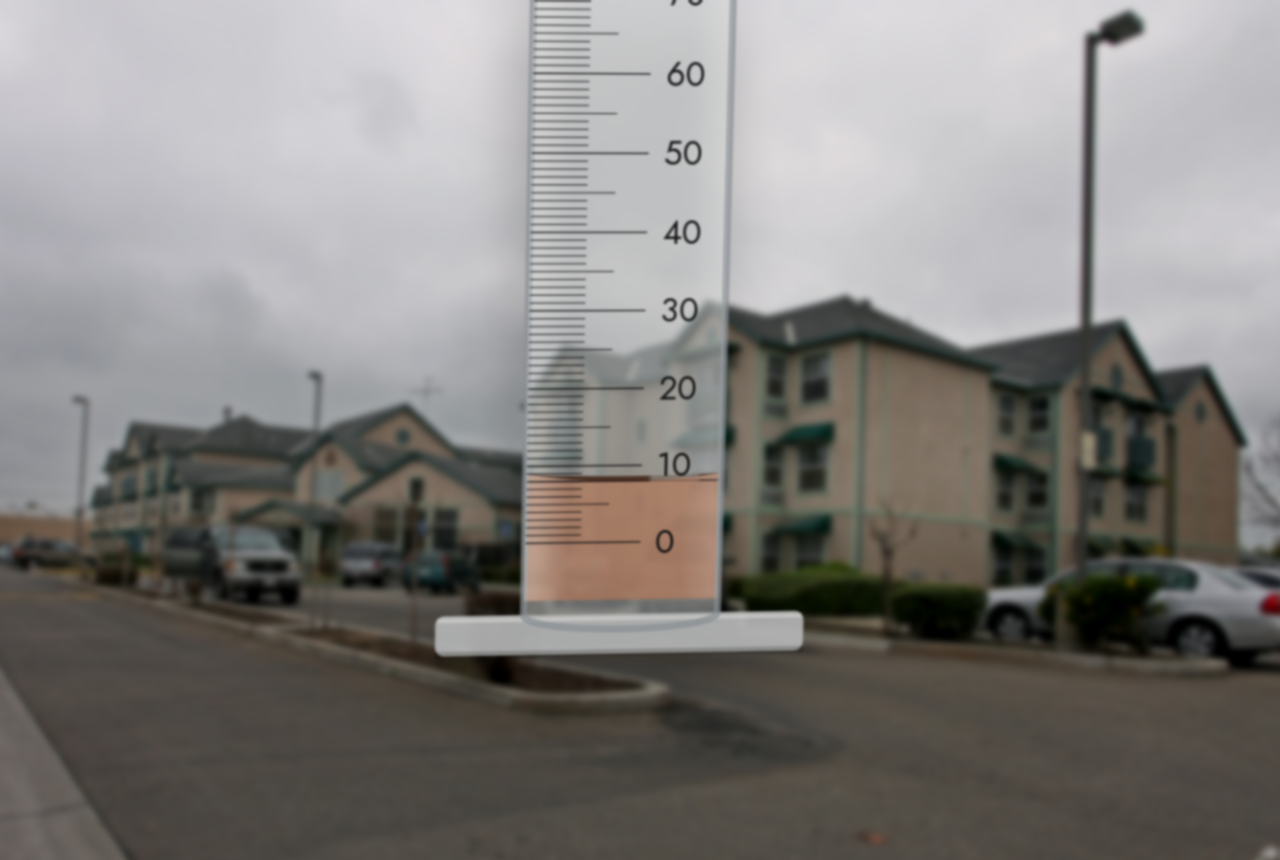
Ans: **8** mL
